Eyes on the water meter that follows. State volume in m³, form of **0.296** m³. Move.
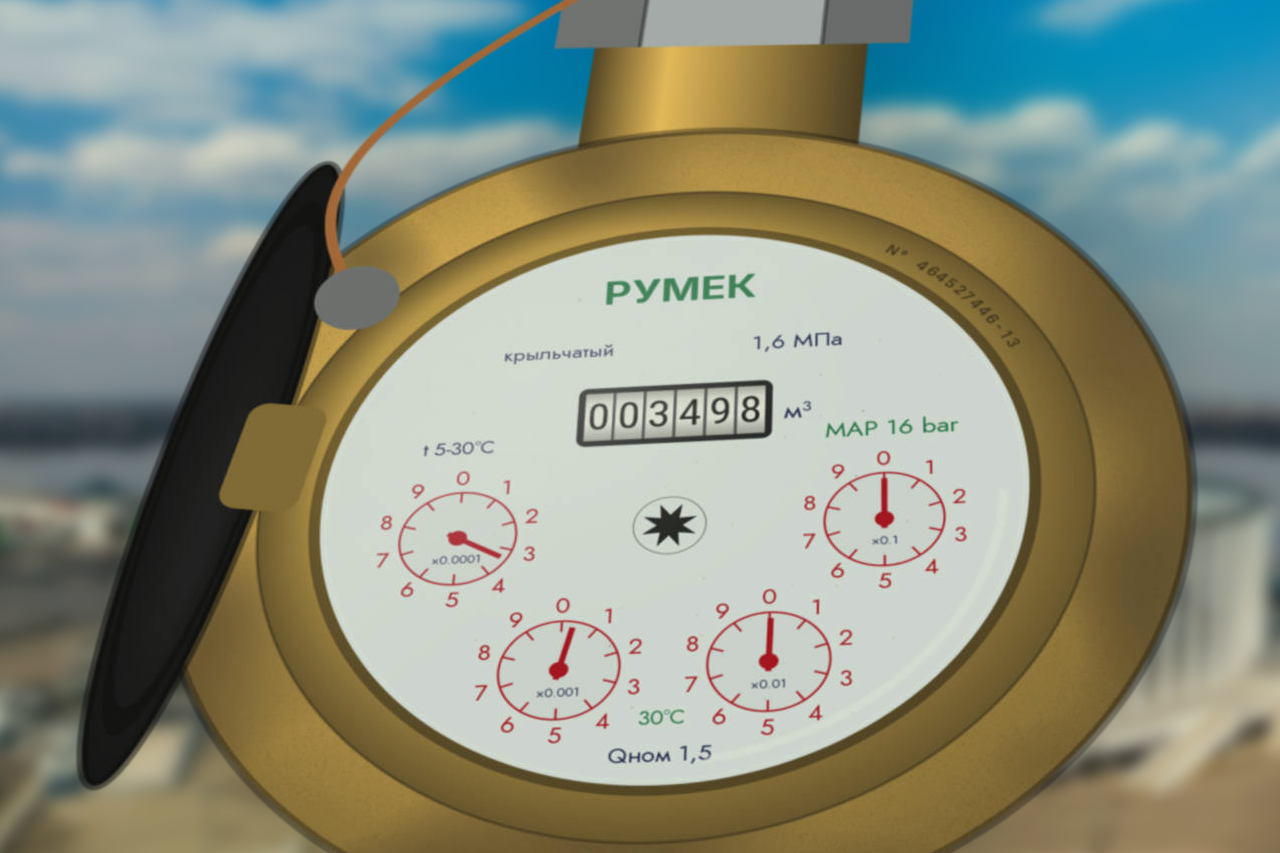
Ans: **3498.0003** m³
